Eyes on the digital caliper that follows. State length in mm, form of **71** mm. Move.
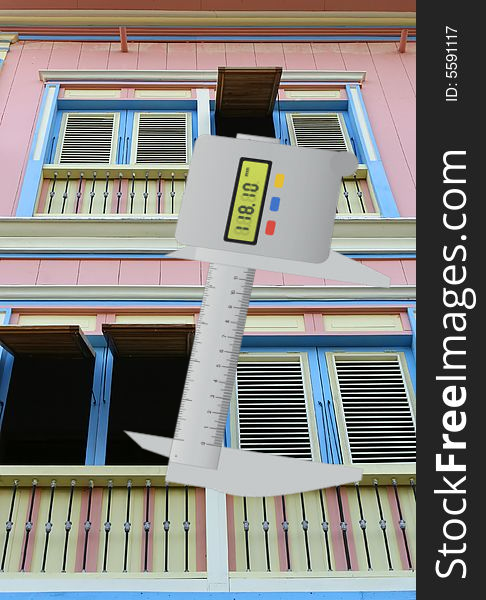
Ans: **118.10** mm
